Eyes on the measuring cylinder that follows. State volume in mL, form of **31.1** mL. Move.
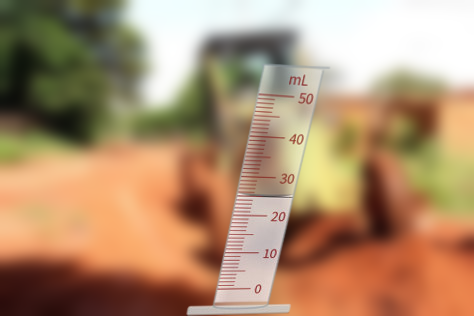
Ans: **25** mL
